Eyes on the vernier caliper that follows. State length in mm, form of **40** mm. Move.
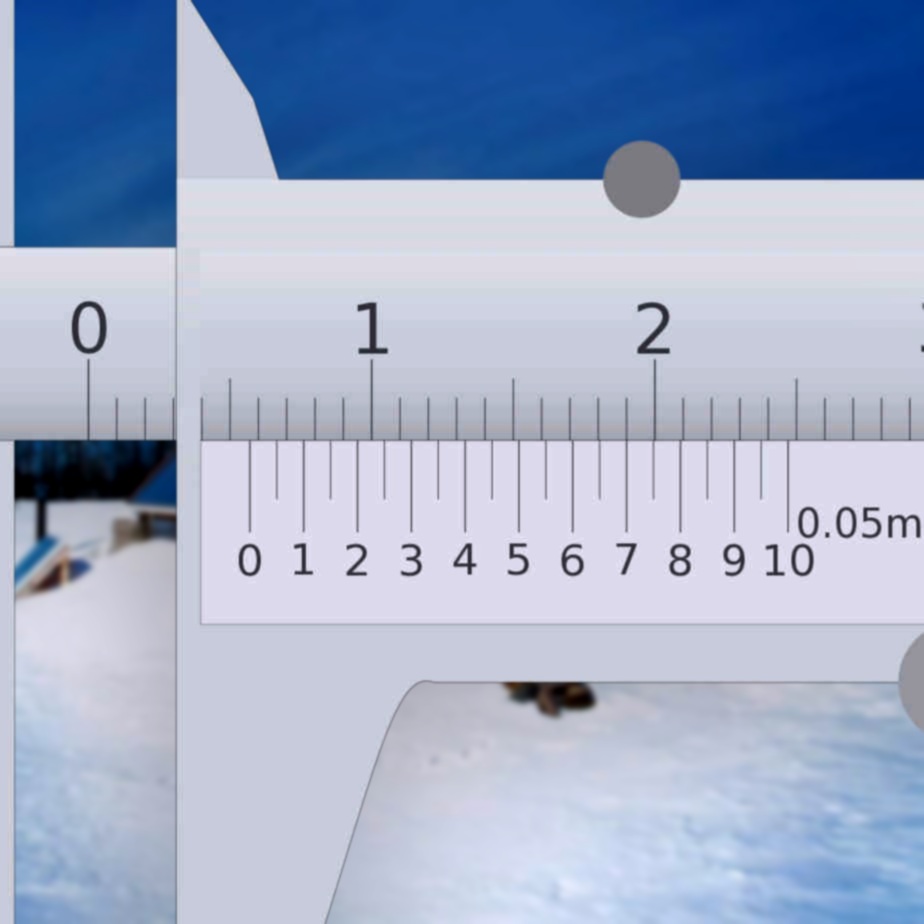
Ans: **5.70** mm
